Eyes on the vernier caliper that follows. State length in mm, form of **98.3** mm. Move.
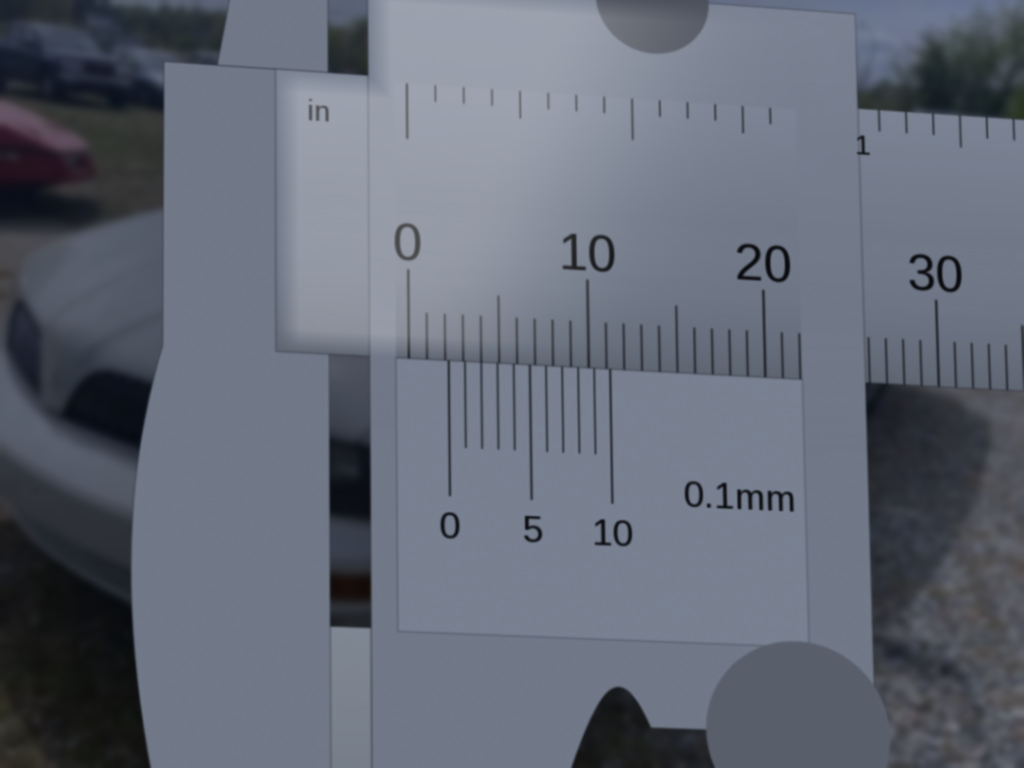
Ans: **2.2** mm
